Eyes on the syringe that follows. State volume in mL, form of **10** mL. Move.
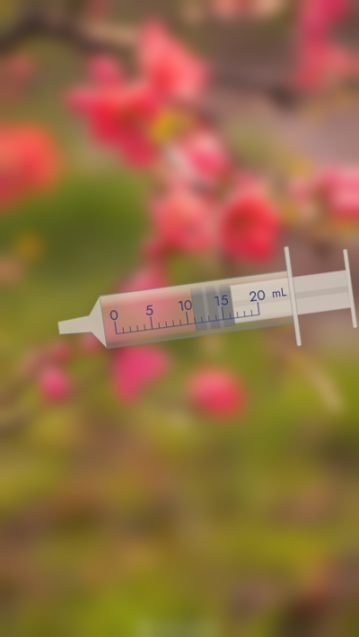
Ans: **11** mL
